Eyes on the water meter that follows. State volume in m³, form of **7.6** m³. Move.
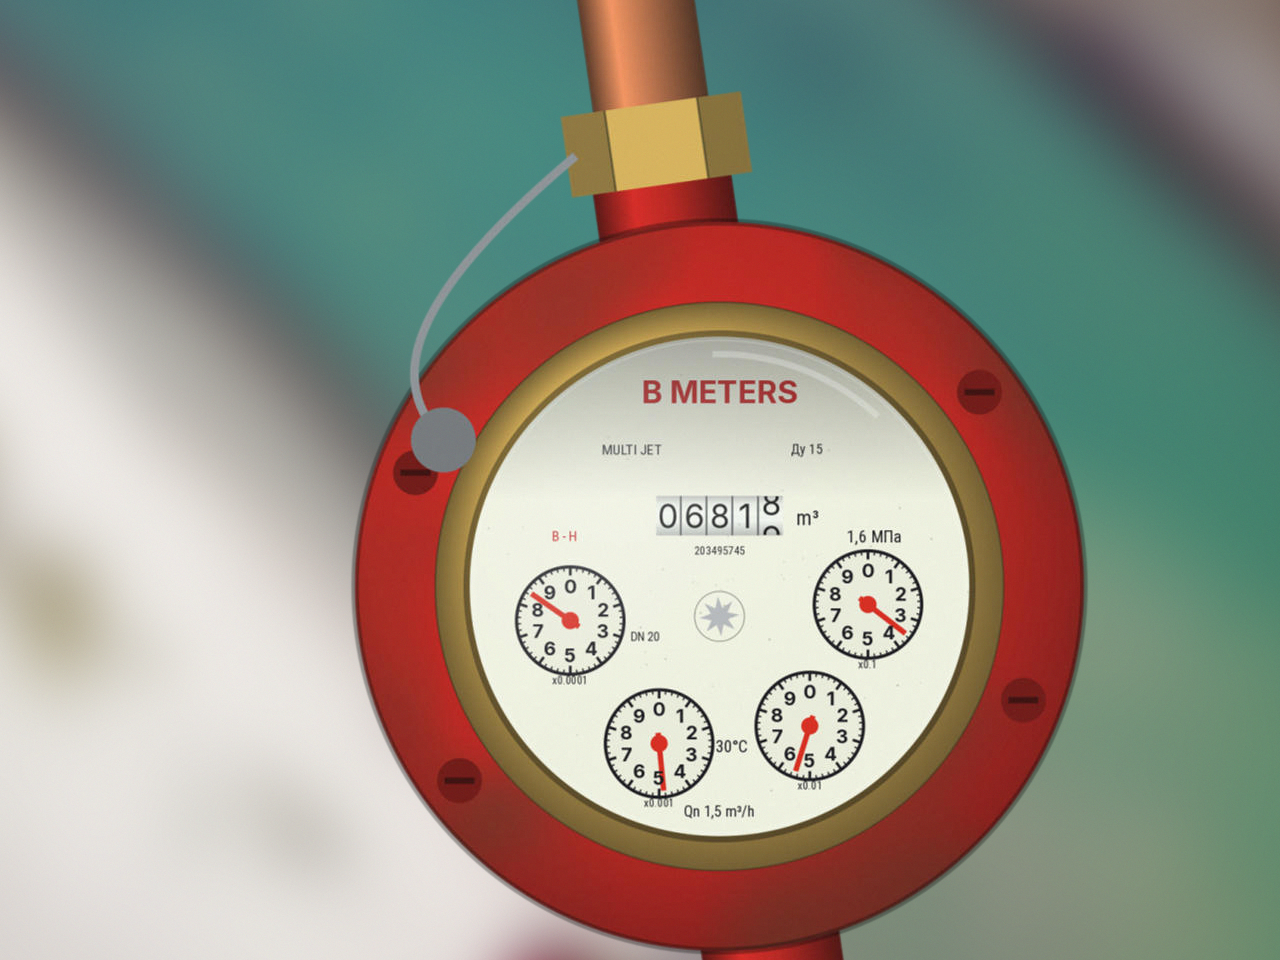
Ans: **6818.3548** m³
